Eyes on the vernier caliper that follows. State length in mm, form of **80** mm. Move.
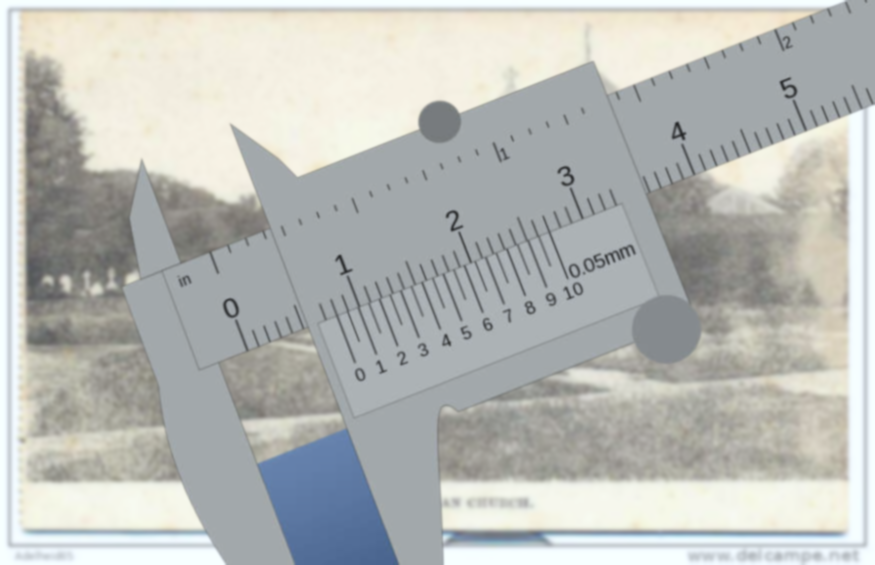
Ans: **8.0** mm
